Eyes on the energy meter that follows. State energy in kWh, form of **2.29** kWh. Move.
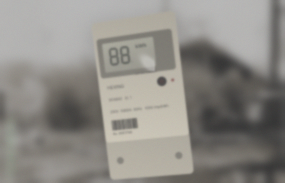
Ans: **88** kWh
